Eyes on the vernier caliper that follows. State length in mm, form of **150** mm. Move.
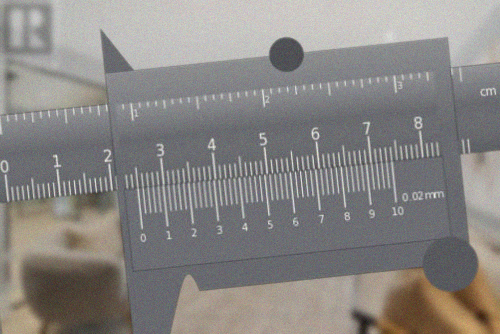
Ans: **25.0** mm
